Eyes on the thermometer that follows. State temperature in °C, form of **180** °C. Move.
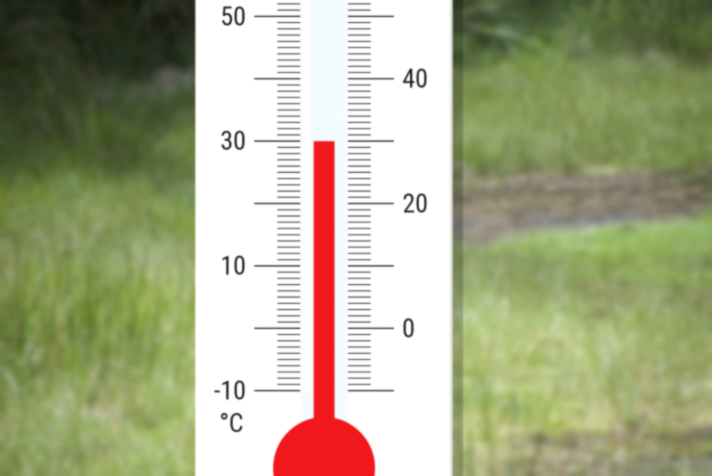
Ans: **30** °C
